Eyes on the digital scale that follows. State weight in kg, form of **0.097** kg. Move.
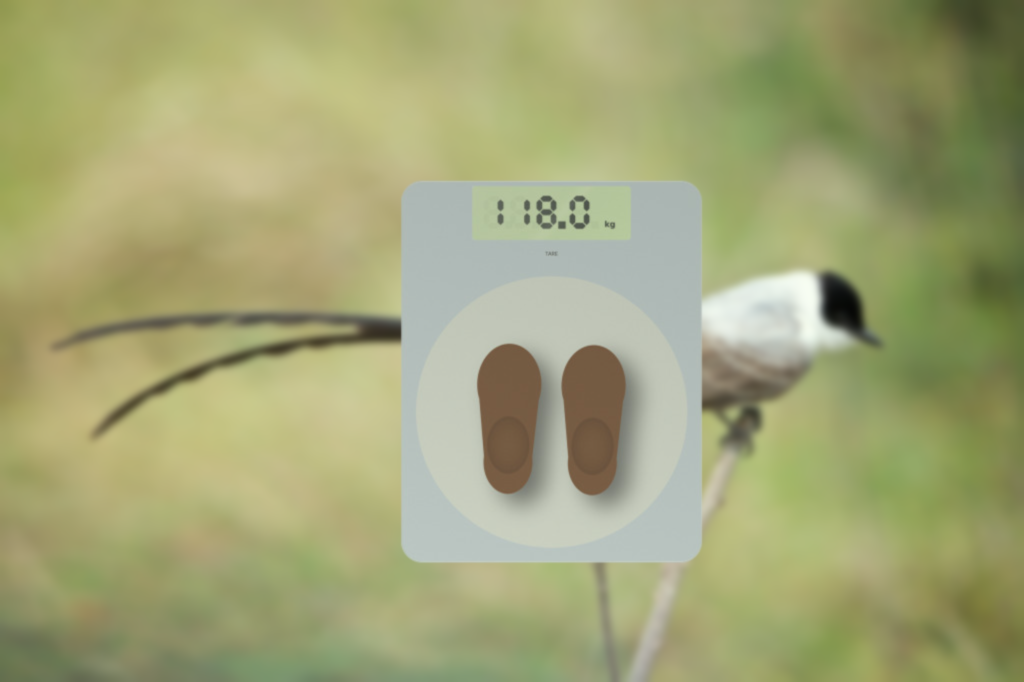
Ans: **118.0** kg
